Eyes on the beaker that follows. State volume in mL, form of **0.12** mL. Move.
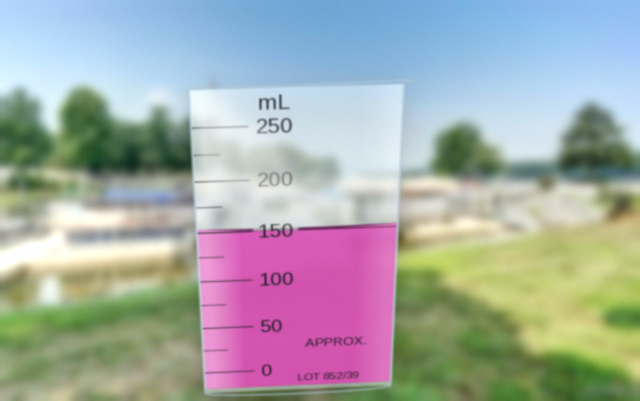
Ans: **150** mL
